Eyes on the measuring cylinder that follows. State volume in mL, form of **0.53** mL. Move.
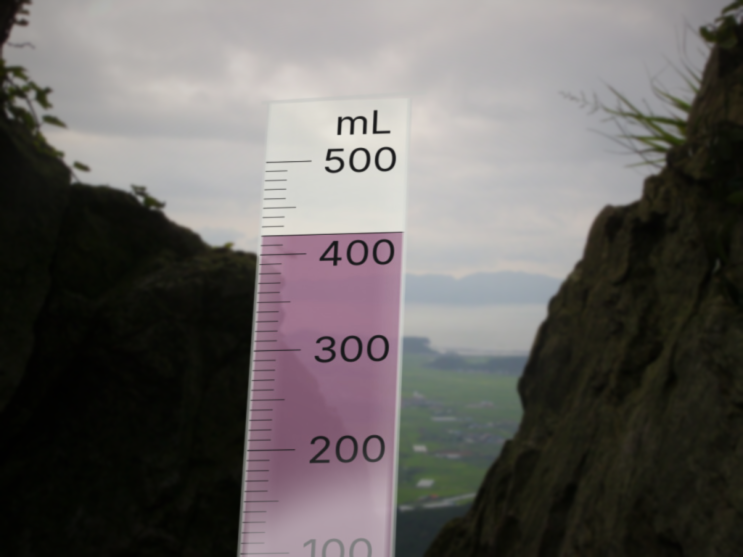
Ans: **420** mL
